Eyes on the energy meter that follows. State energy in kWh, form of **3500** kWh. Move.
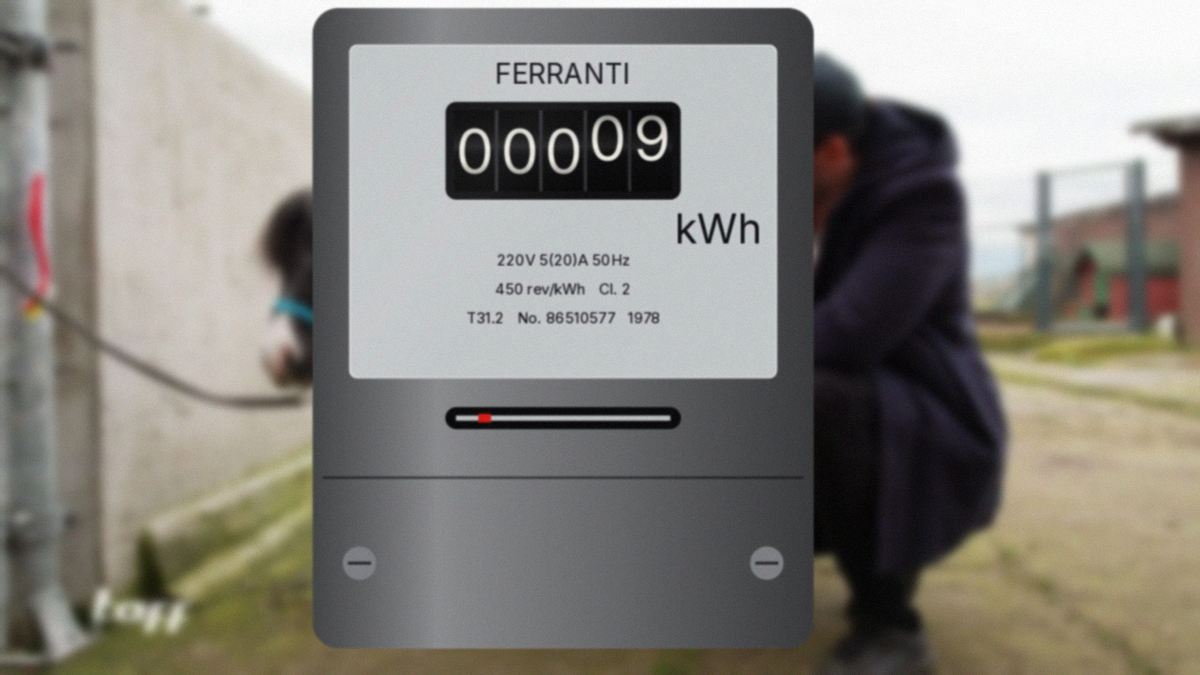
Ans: **9** kWh
